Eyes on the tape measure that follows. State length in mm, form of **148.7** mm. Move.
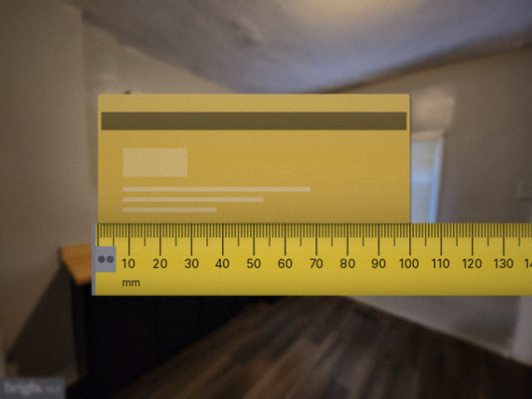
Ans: **100** mm
